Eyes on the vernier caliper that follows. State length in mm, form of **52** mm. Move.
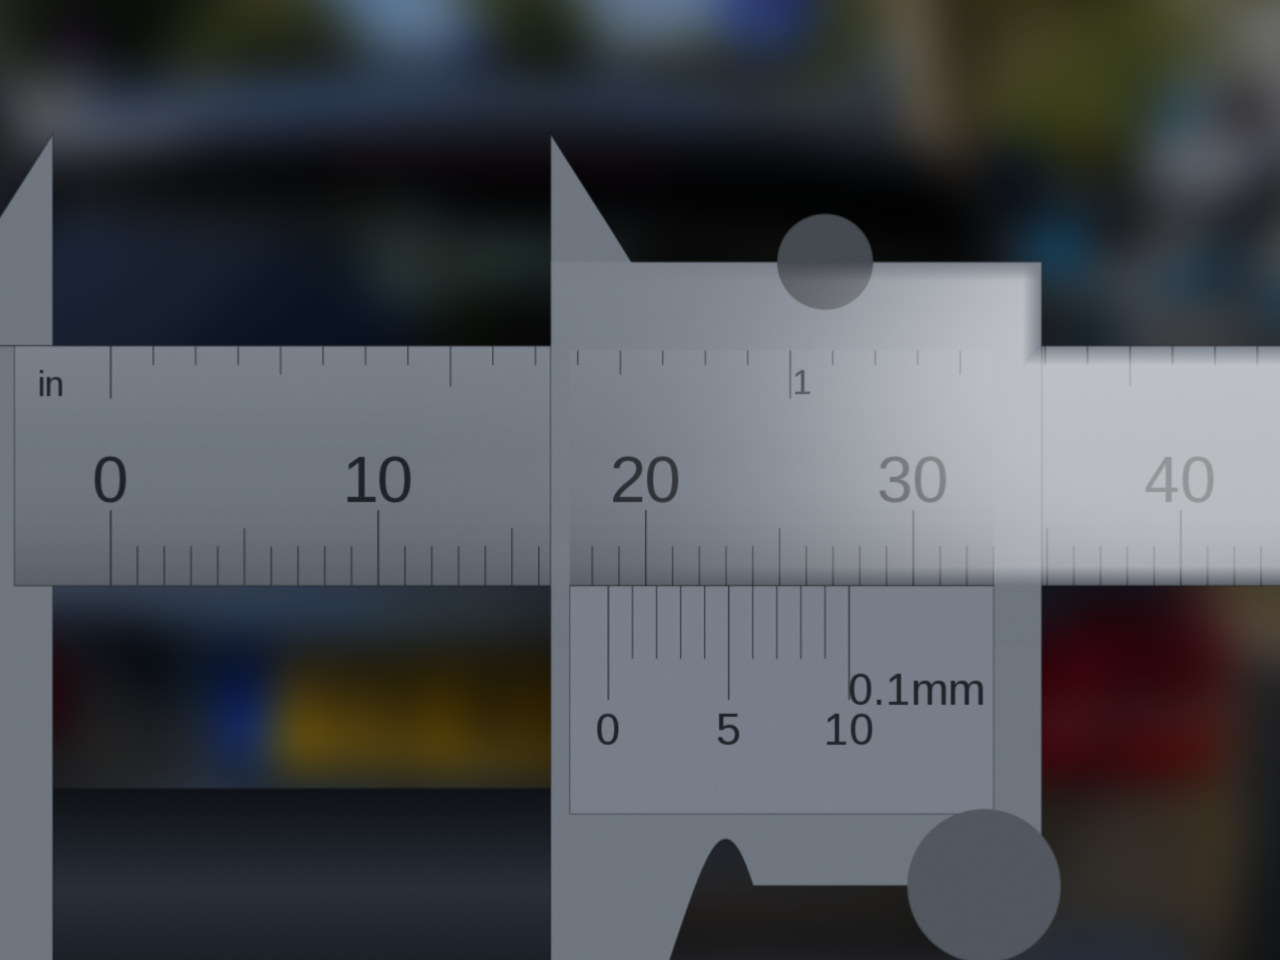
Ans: **18.6** mm
